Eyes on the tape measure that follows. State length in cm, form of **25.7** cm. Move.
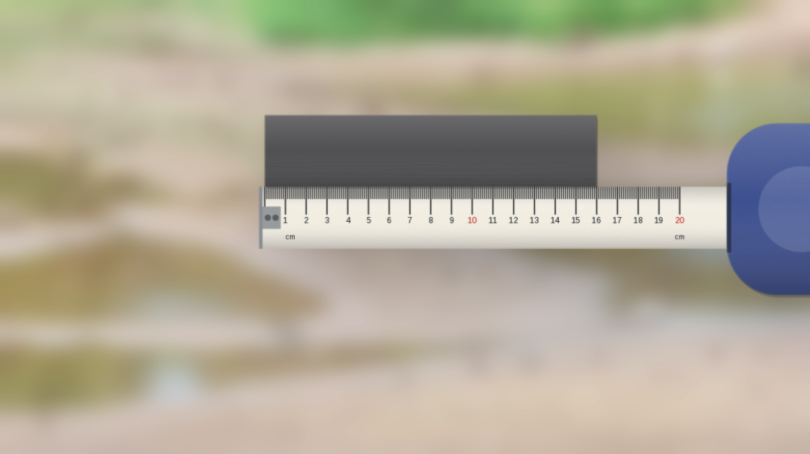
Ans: **16** cm
